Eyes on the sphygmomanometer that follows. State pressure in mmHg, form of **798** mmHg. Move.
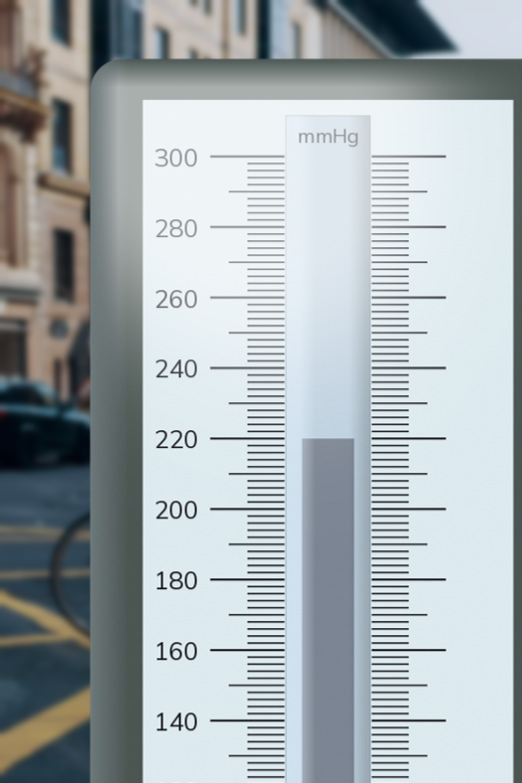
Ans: **220** mmHg
